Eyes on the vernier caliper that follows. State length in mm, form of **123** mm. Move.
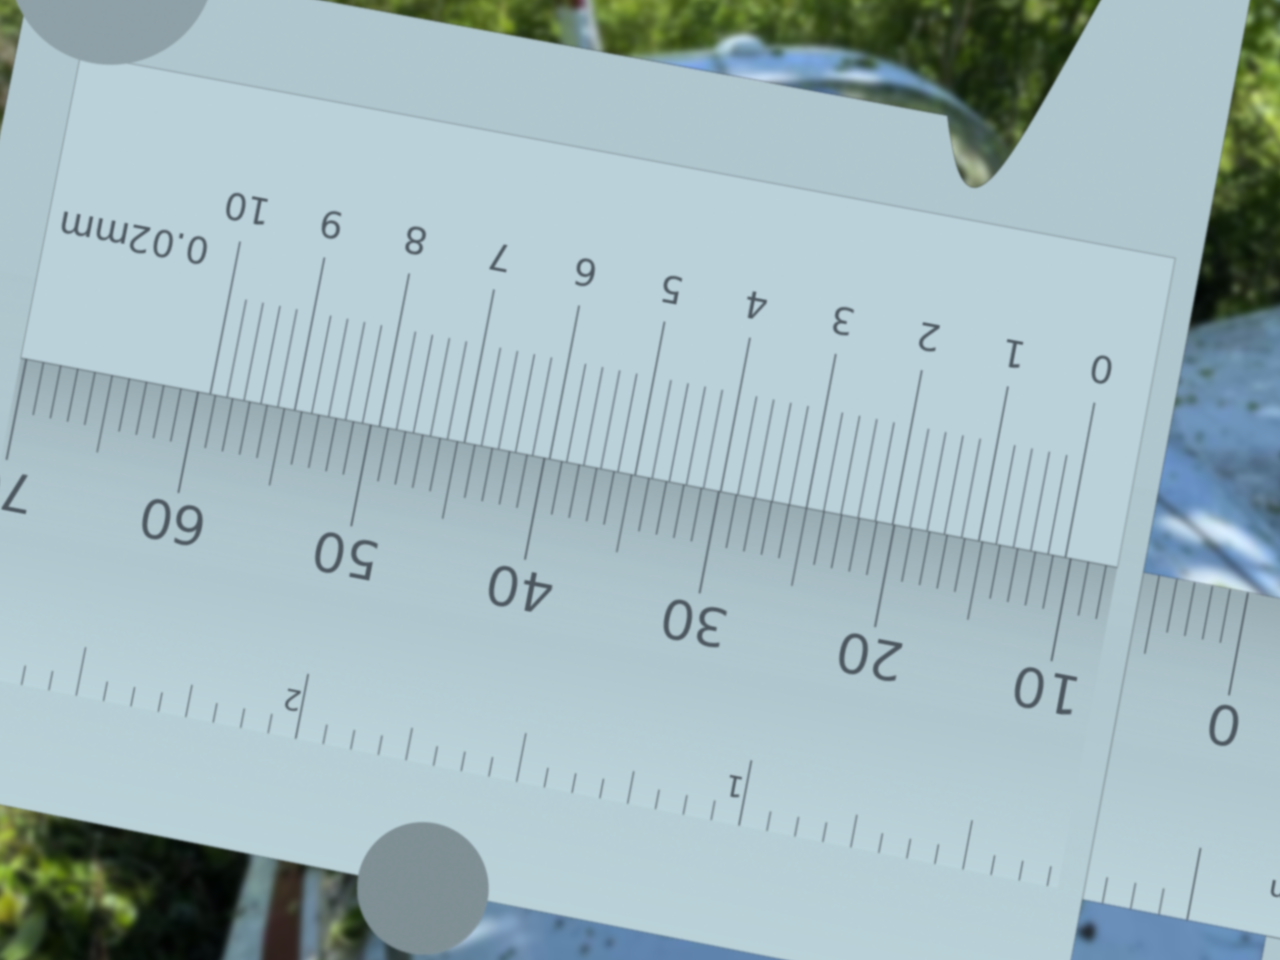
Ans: **10.3** mm
